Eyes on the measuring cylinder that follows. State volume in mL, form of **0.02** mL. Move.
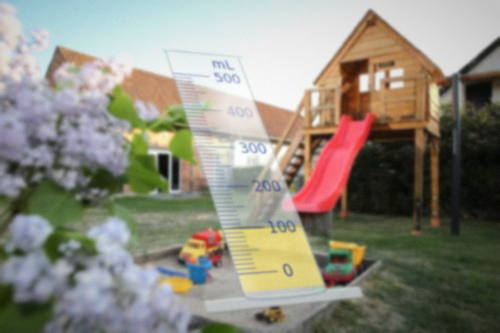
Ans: **100** mL
